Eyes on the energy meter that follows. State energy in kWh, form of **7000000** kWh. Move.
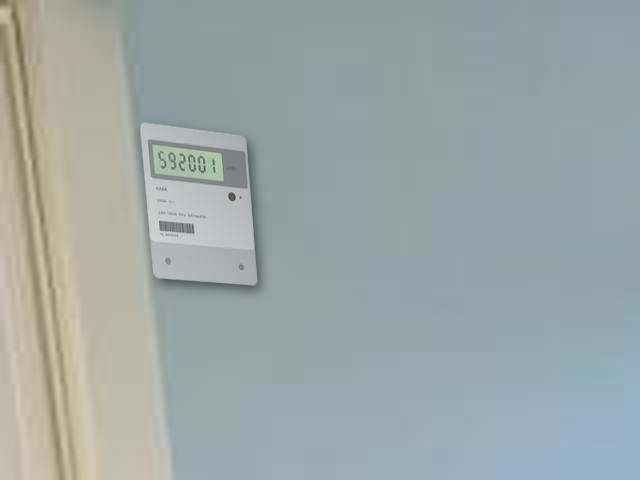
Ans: **592001** kWh
